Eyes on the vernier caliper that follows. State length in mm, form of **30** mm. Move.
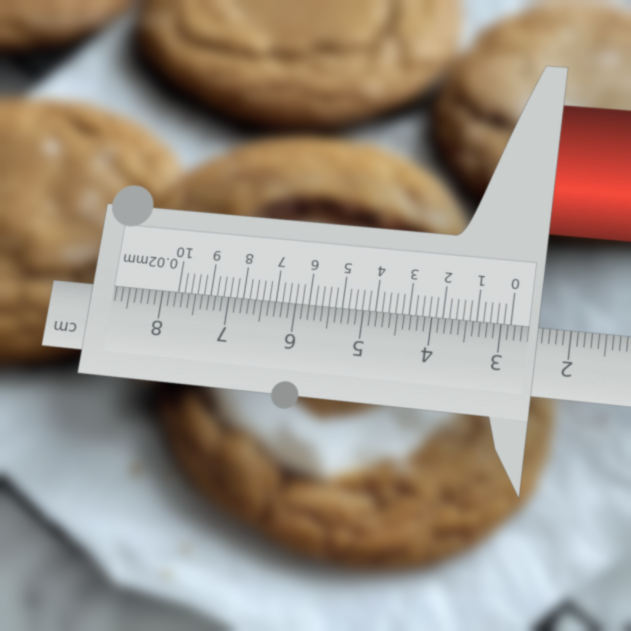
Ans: **28.6** mm
